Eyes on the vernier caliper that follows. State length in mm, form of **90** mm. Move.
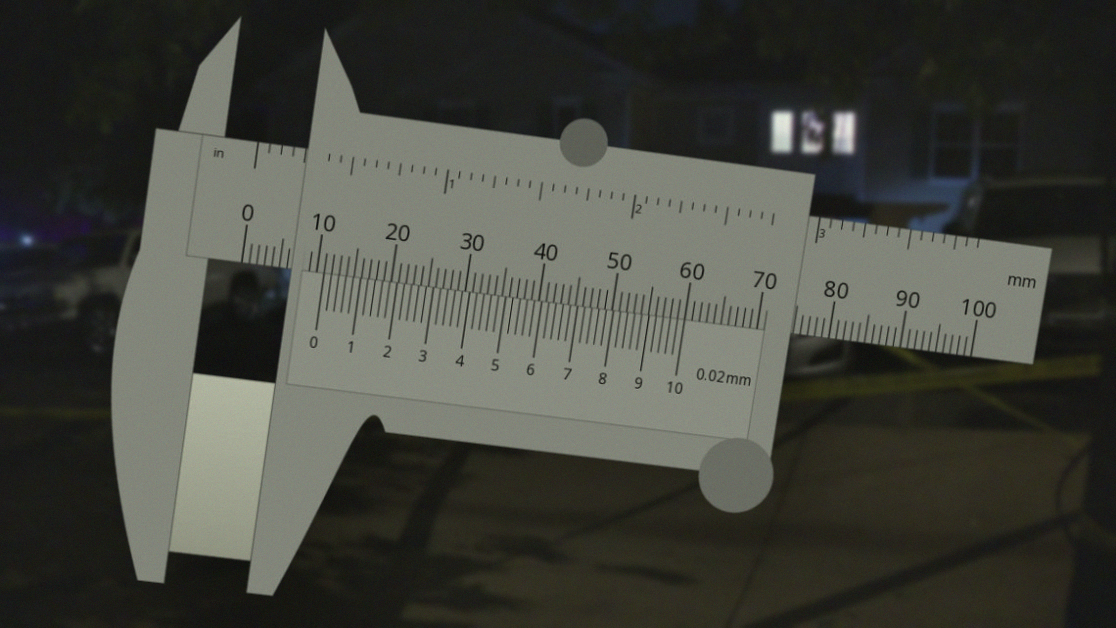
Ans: **11.0** mm
